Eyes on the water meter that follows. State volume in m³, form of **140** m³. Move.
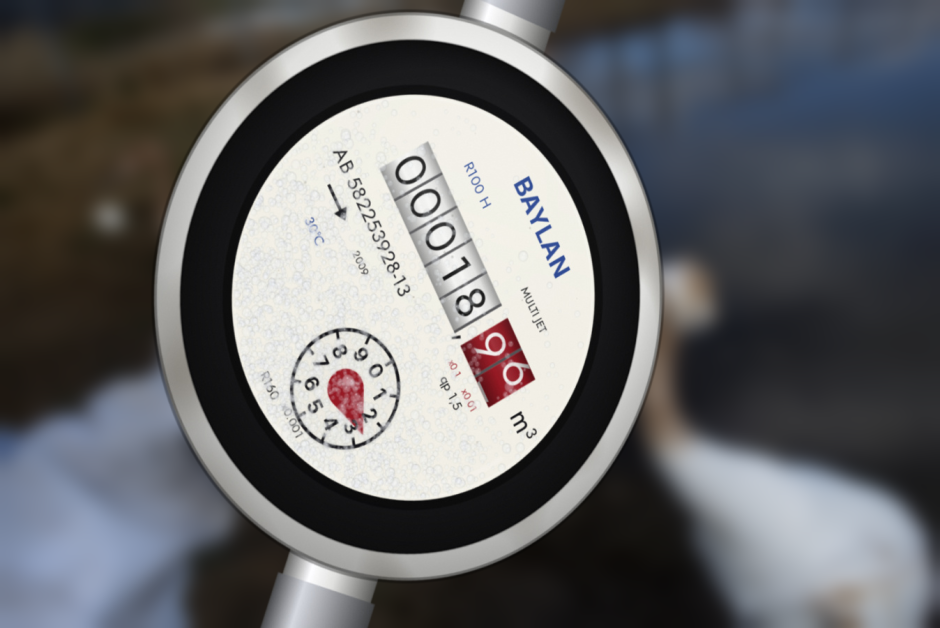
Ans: **18.962** m³
